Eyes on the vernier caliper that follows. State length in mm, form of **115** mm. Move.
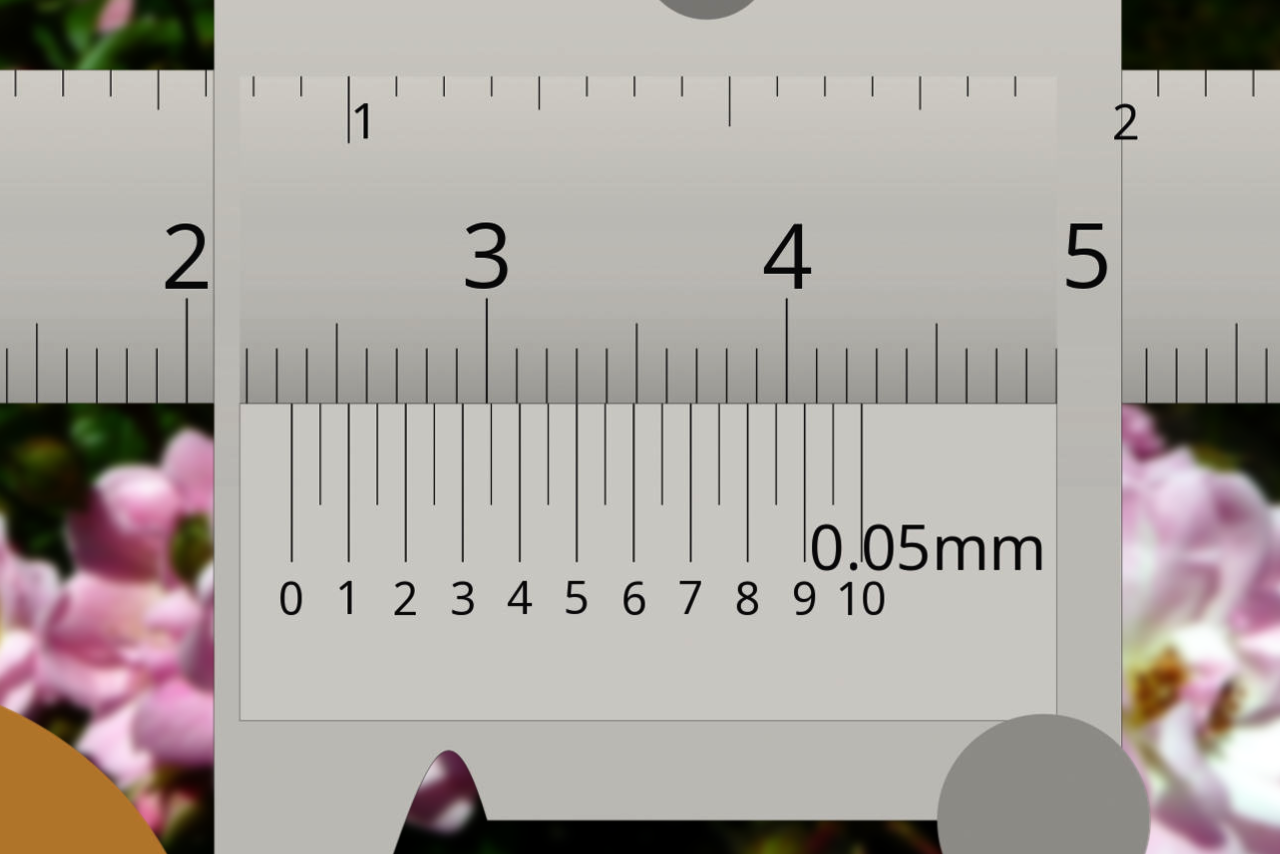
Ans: **23.50** mm
